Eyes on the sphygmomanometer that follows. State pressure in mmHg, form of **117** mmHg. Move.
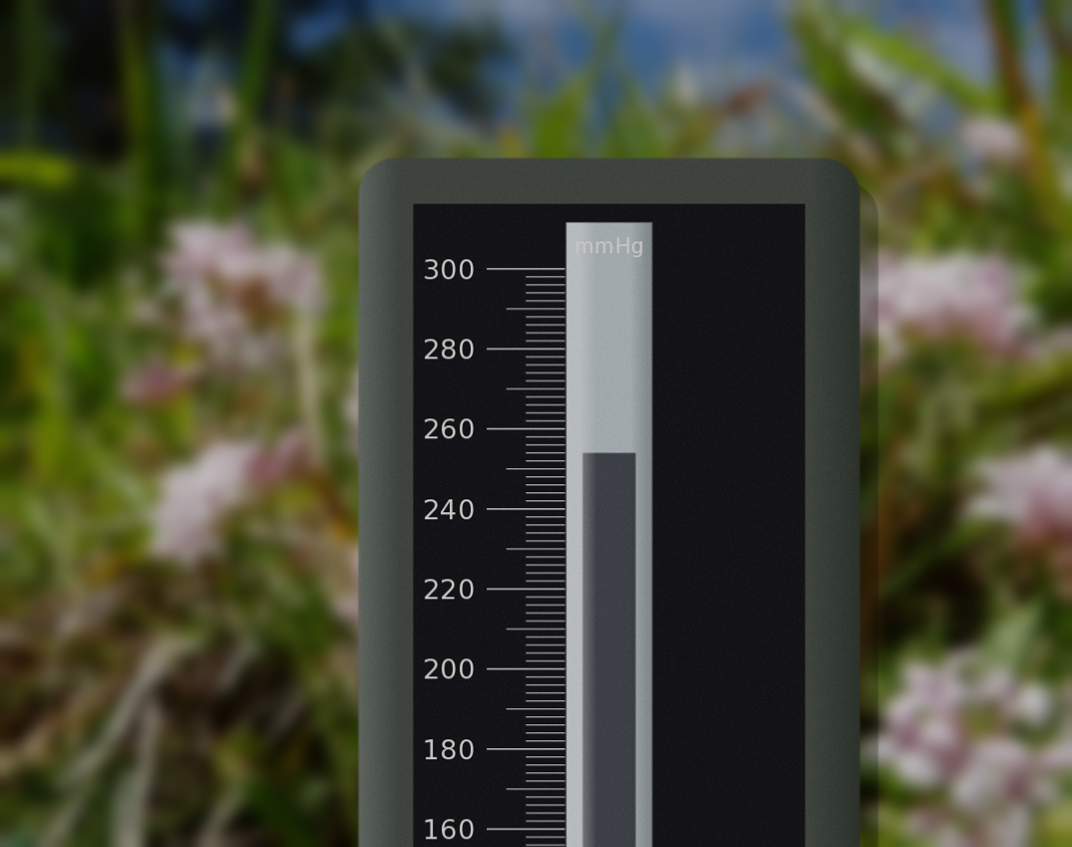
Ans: **254** mmHg
